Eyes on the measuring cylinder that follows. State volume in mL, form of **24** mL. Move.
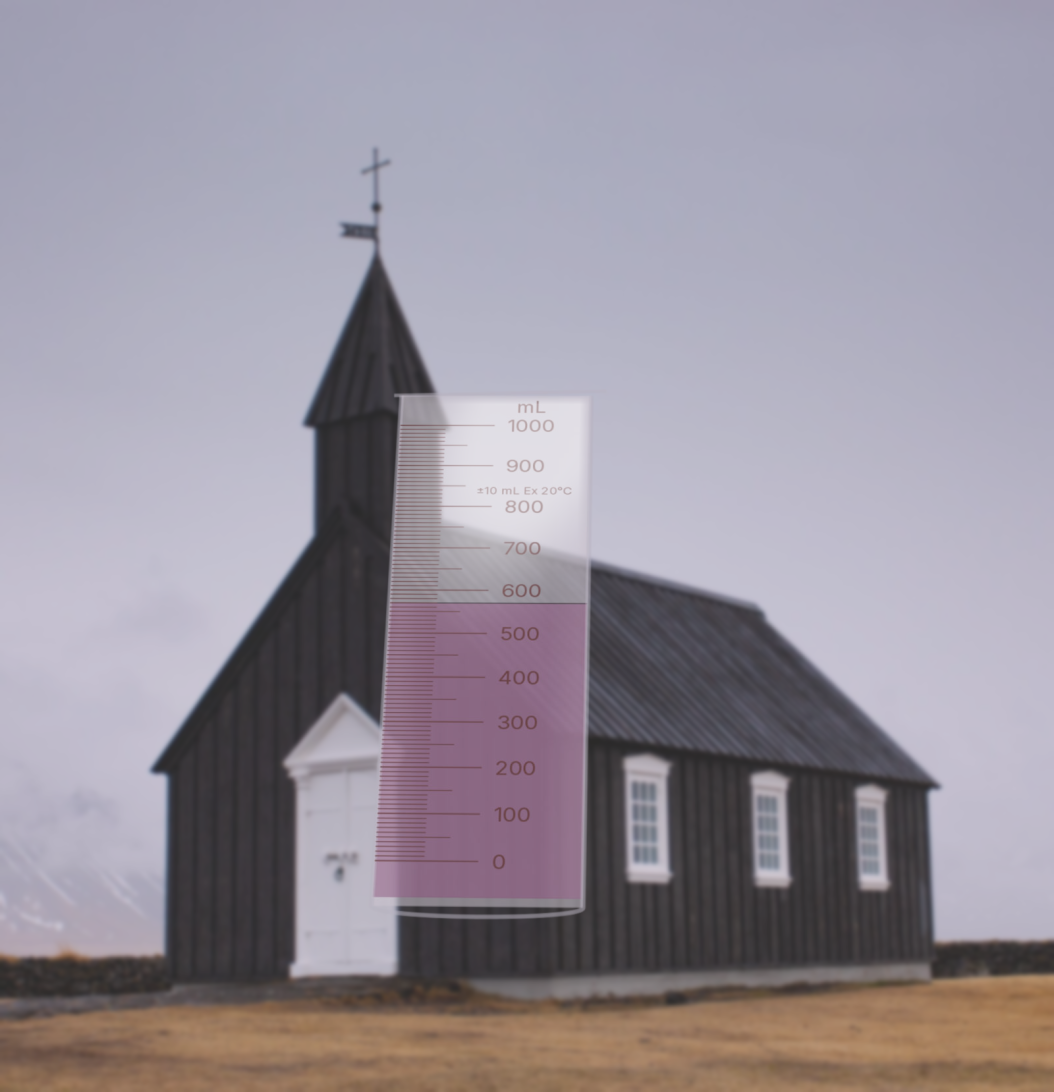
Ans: **570** mL
